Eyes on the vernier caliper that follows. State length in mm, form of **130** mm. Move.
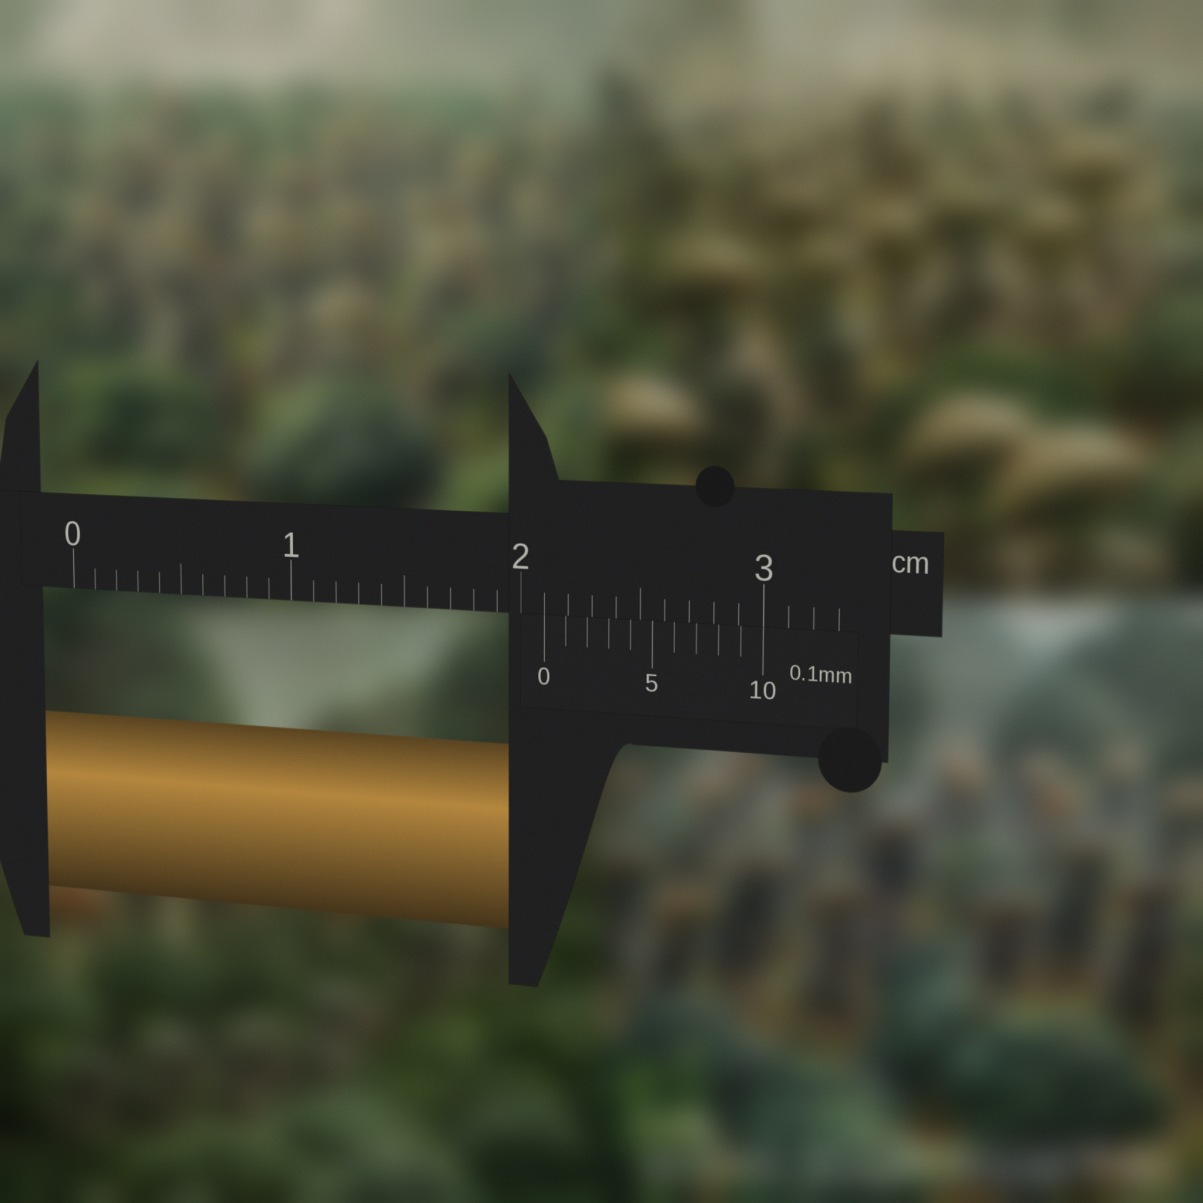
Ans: **21.0** mm
